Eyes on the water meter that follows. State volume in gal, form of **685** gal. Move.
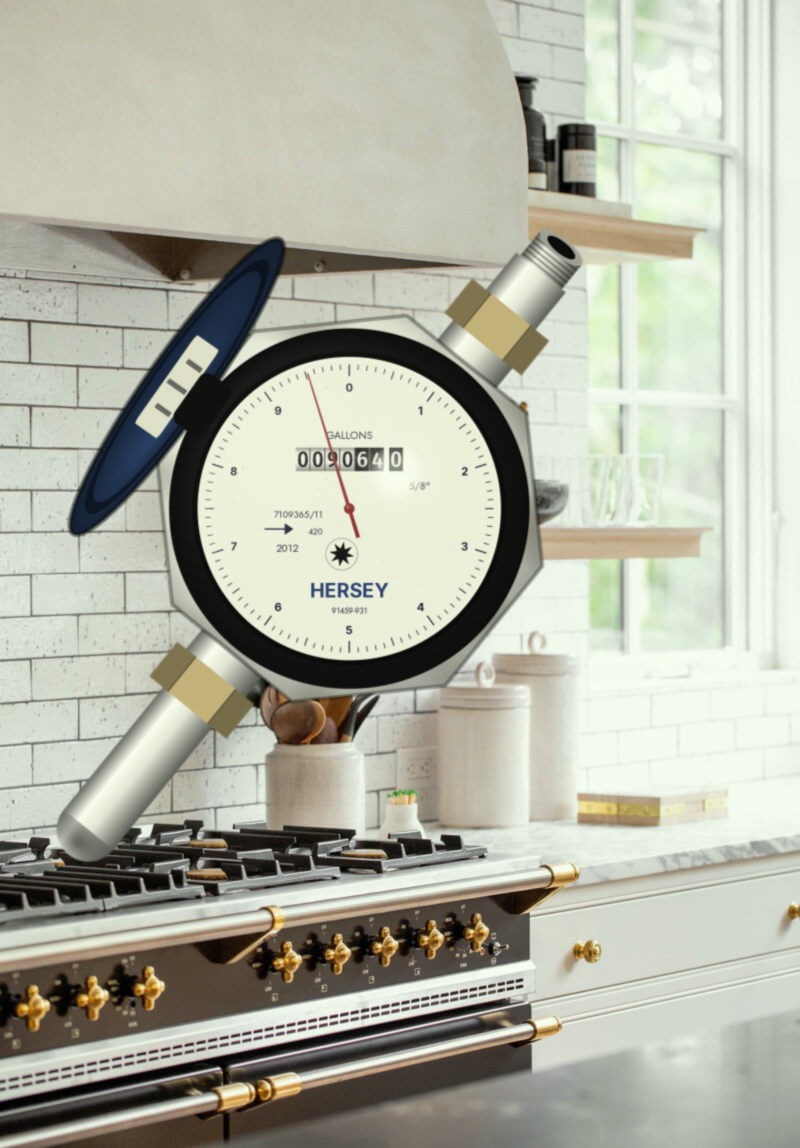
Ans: **90639.5** gal
